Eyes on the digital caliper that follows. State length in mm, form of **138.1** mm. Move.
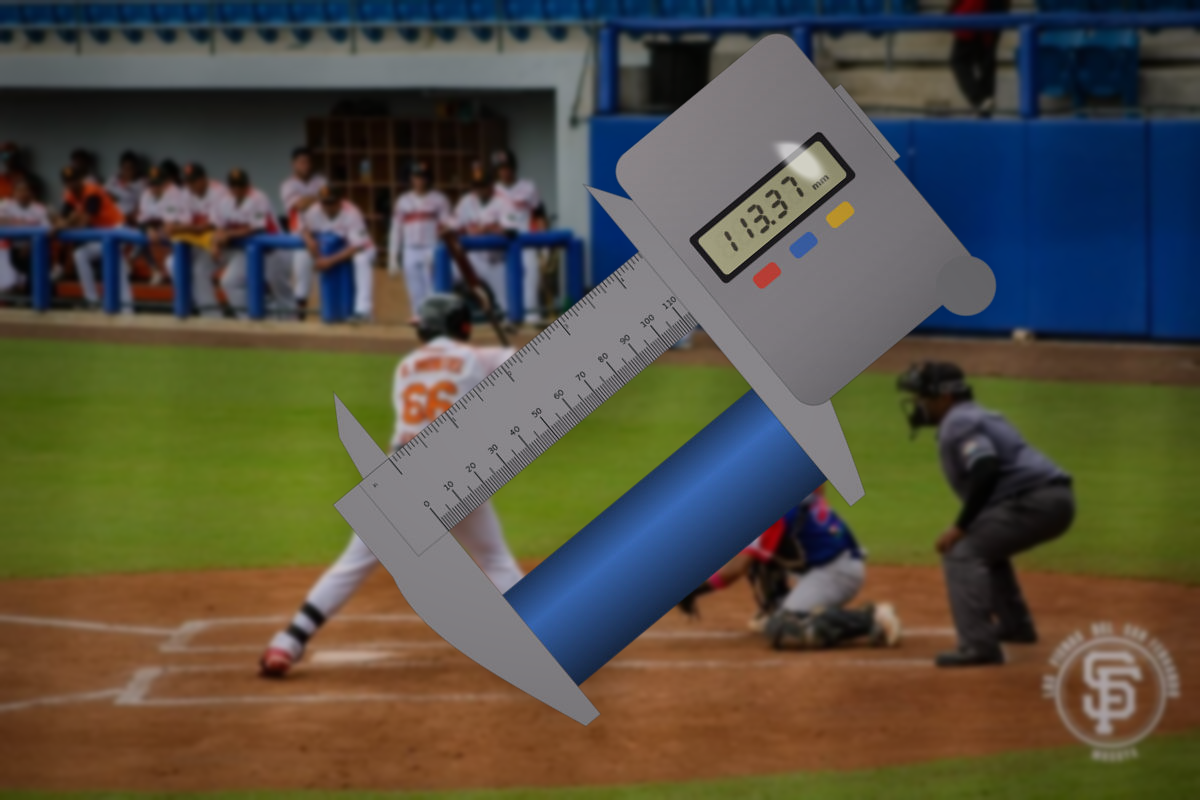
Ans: **113.37** mm
